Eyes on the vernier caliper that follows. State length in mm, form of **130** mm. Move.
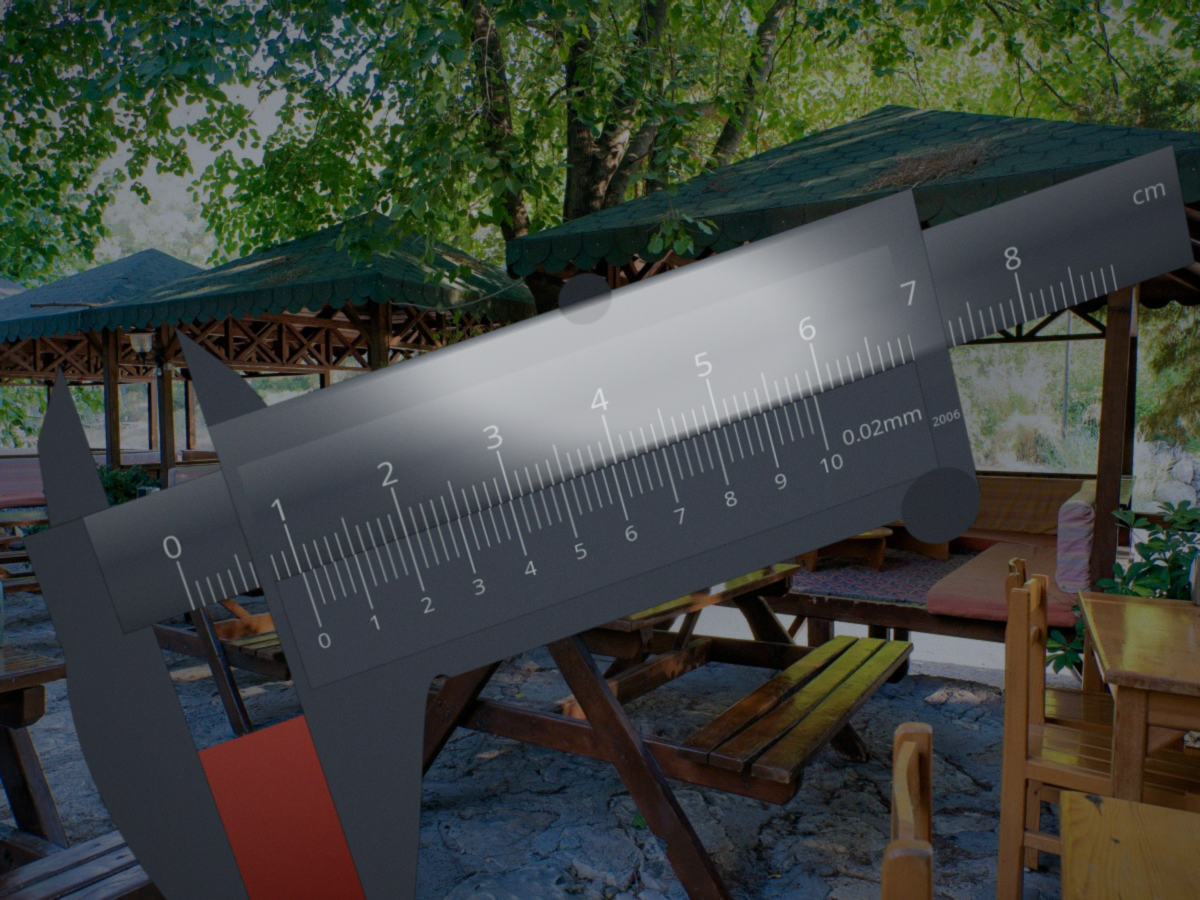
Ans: **10.2** mm
